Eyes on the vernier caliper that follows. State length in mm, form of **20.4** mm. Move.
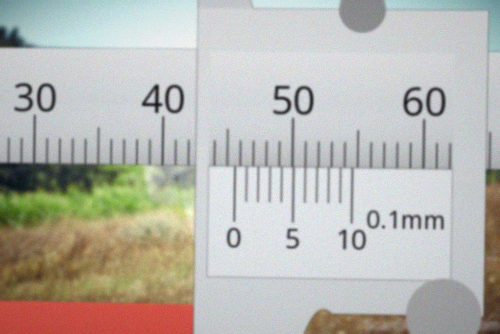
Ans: **45.6** mm
